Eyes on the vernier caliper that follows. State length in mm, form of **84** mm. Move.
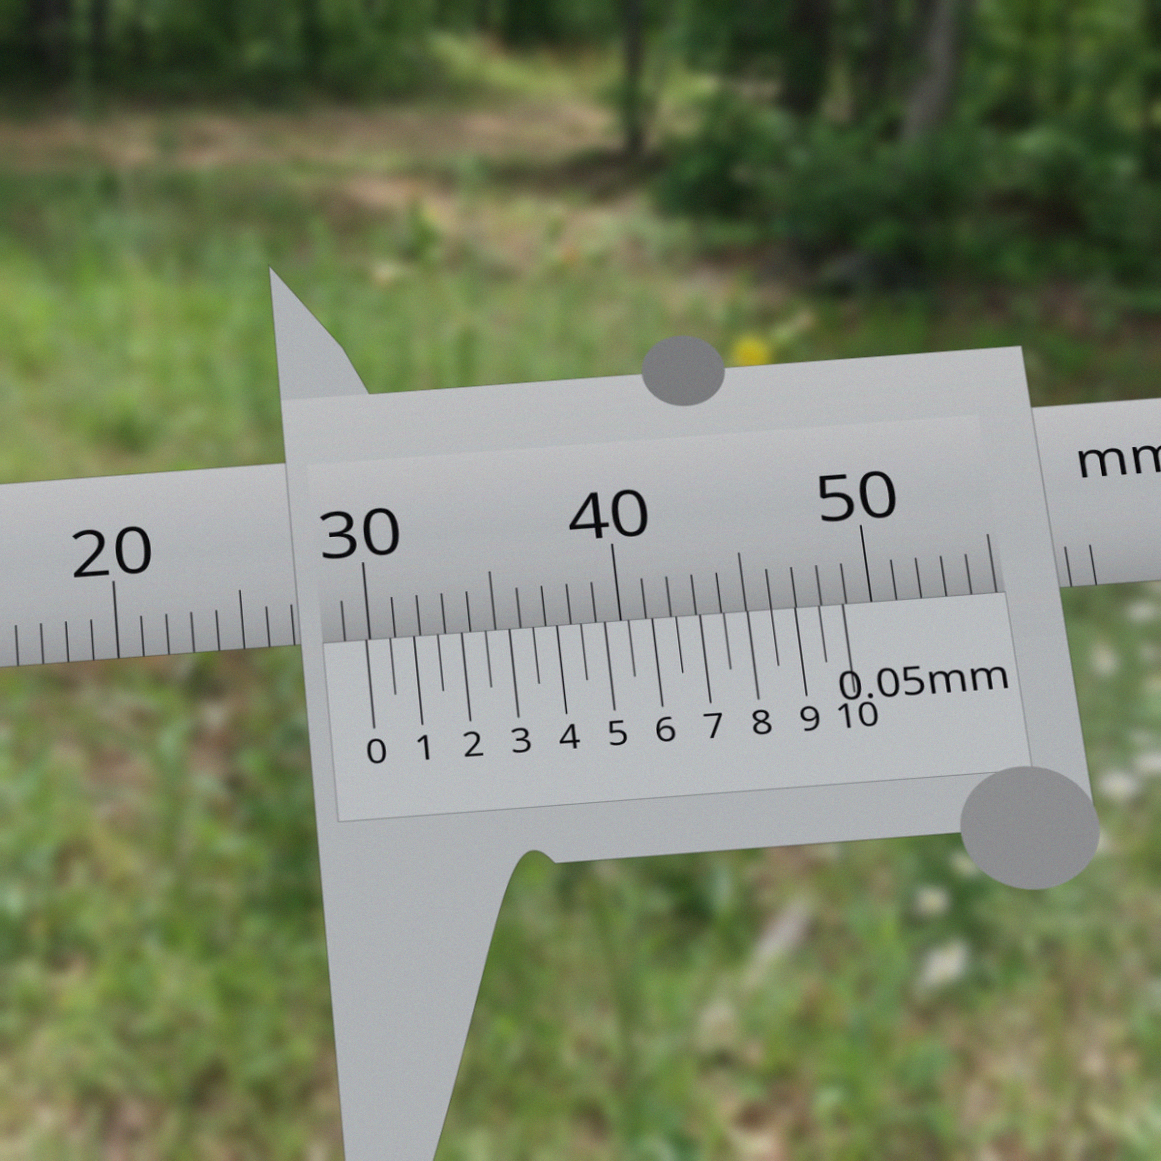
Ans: **29.85** mm
